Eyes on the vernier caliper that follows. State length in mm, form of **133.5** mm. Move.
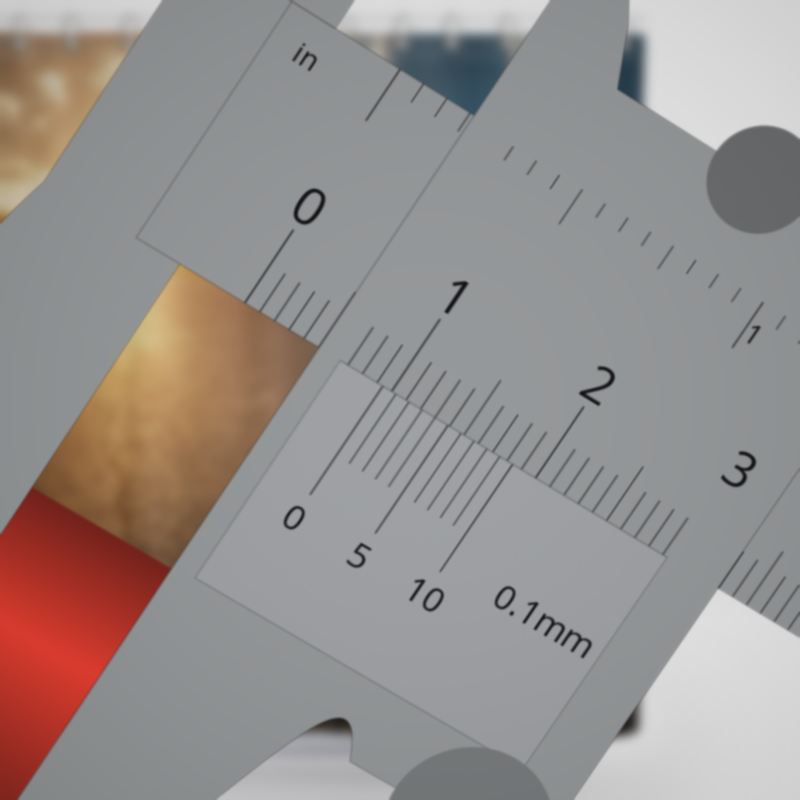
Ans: **9.4** mm
